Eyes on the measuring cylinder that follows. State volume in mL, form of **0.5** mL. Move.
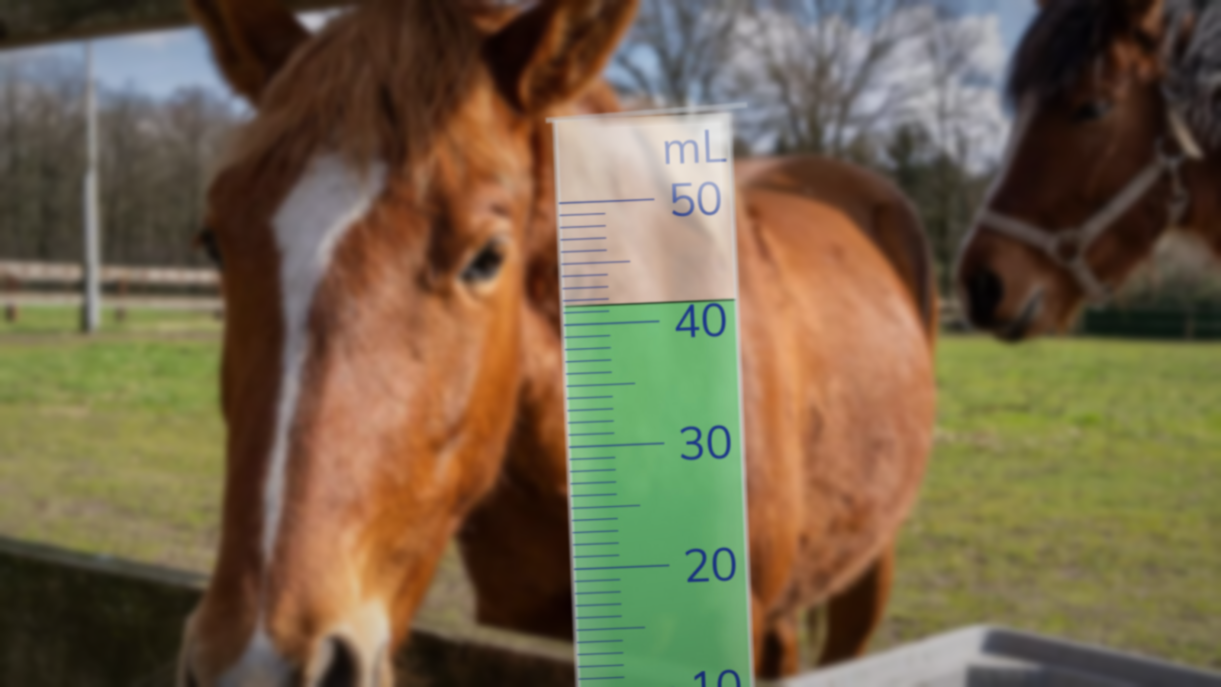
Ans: **41.5** mL
